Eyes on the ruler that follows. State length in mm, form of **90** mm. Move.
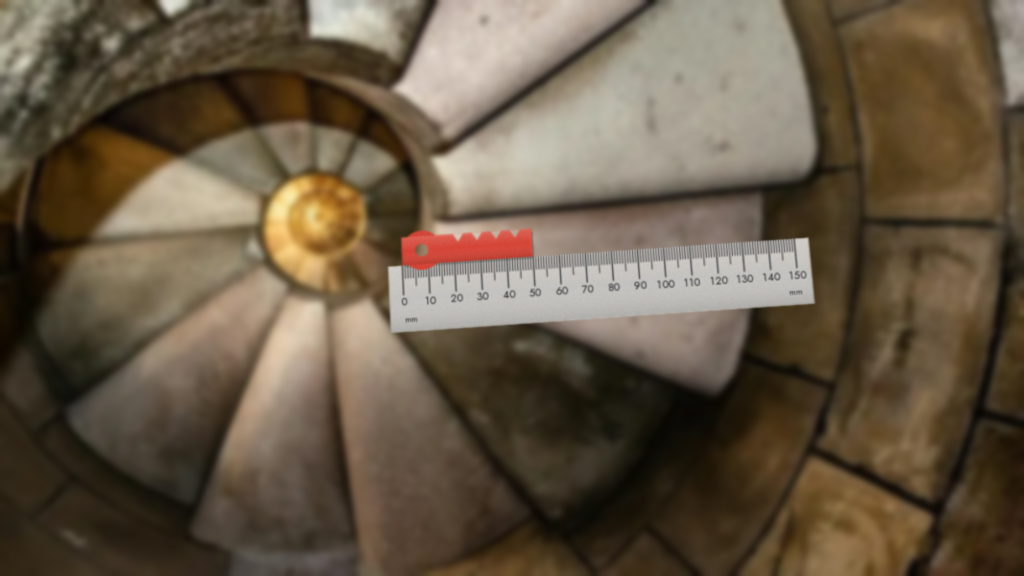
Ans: **50** mm
